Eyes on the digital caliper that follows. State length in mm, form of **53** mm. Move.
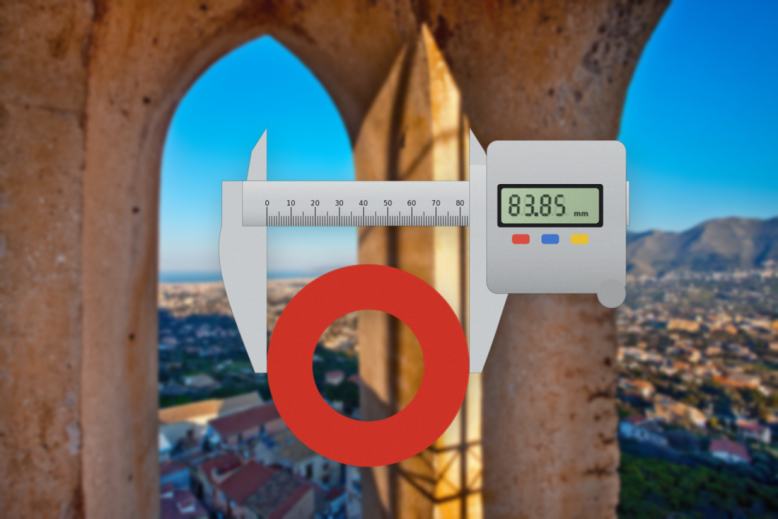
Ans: **83.85** mm
